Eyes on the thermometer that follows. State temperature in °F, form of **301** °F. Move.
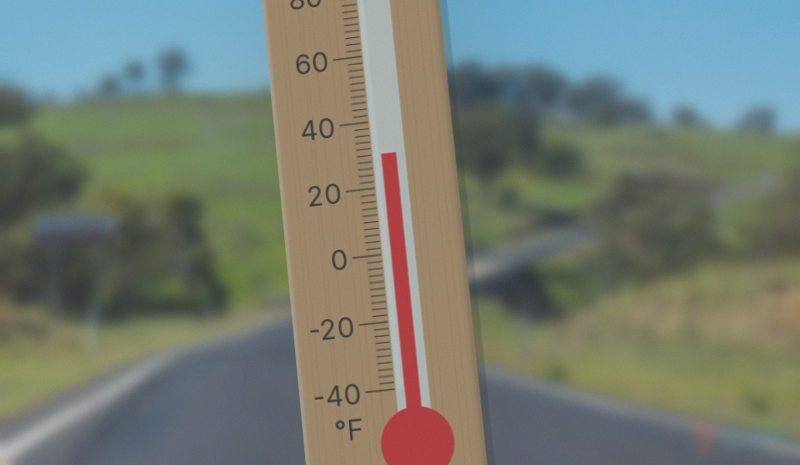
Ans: **30** °F
